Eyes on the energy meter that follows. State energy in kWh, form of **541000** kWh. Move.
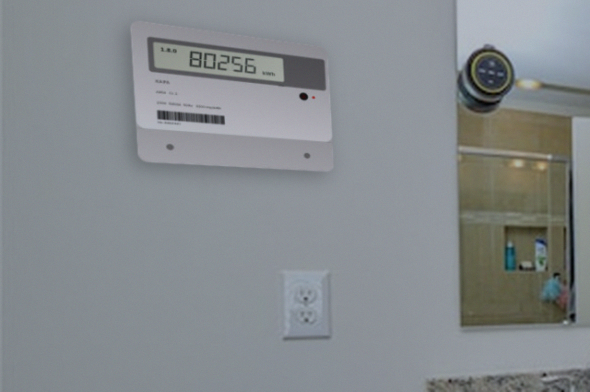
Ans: **80256** kWh
